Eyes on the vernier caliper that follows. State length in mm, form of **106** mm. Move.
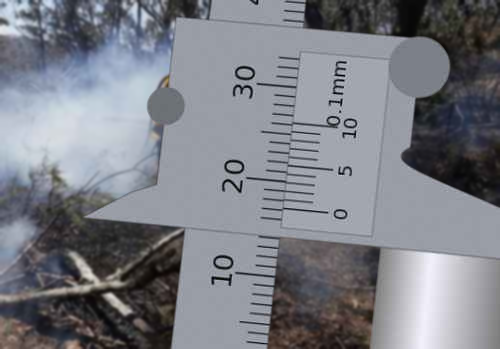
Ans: **17.2** mm
